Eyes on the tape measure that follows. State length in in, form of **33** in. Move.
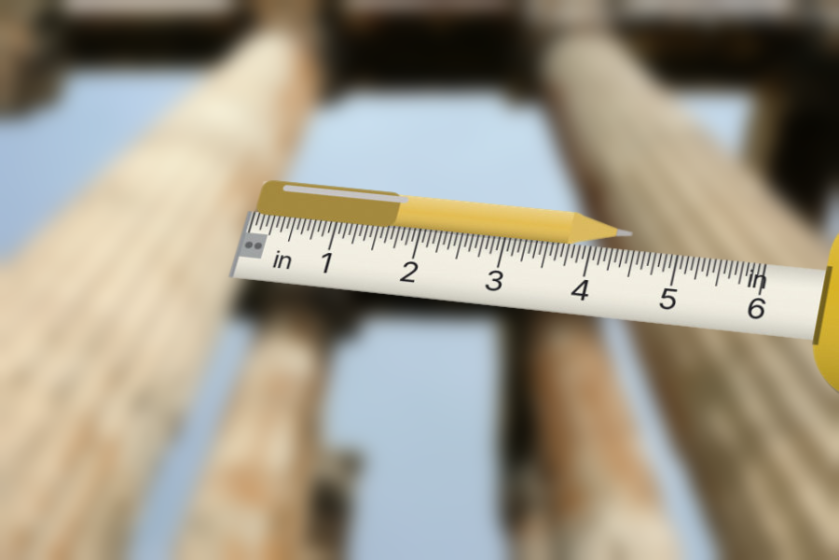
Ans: **4.4375** in
